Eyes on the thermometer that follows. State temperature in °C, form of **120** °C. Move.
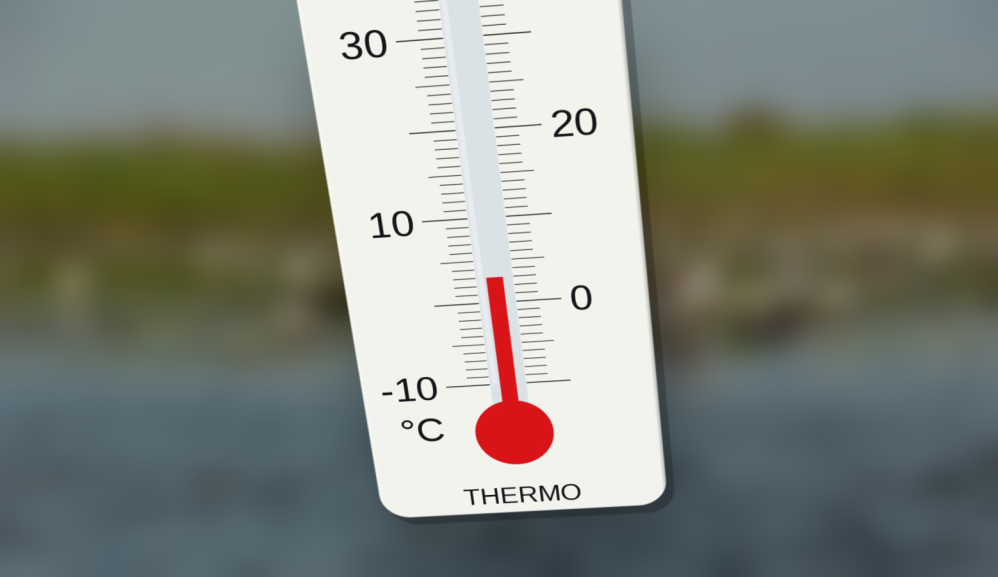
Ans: **3** °C
